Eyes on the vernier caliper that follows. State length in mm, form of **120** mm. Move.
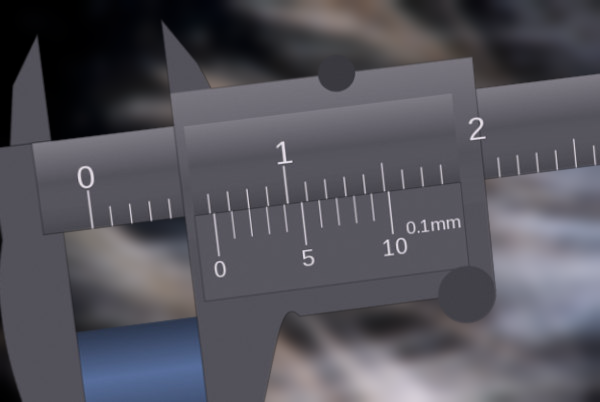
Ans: **6.2** mm
